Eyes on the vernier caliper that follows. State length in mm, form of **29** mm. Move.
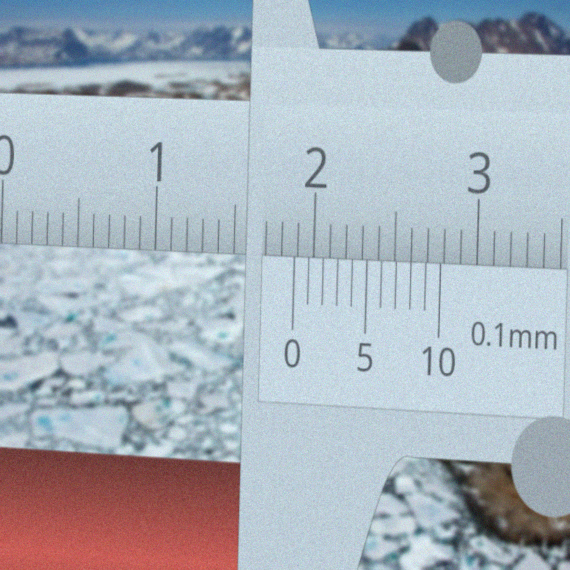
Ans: **18.8** mm
